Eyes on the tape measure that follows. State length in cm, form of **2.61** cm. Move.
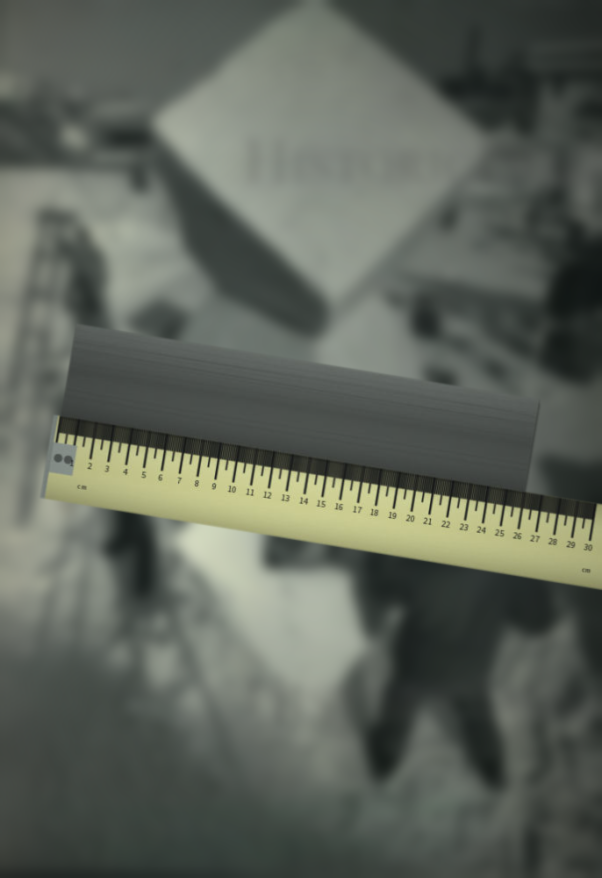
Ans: **26** cm
